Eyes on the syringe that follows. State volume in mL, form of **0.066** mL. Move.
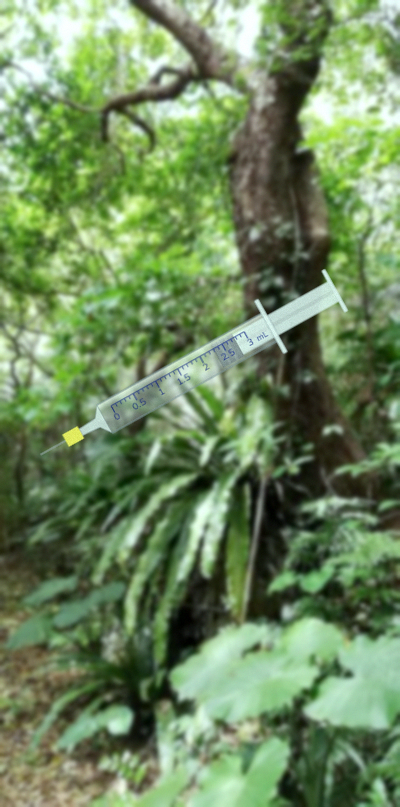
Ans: **2.3** mL
